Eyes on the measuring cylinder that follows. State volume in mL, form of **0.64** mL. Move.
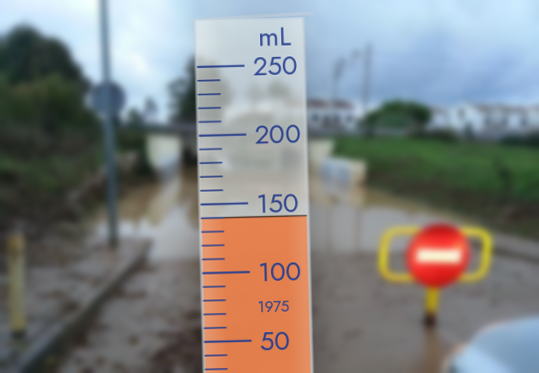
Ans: **140** mL
